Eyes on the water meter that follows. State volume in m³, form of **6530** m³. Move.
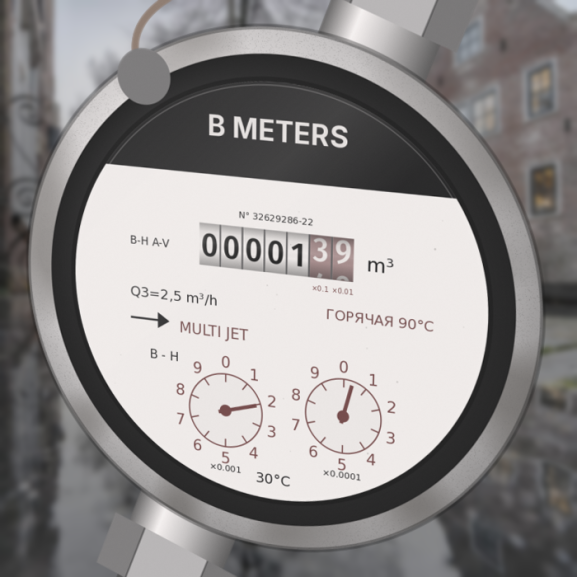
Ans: **1.3920** m³
